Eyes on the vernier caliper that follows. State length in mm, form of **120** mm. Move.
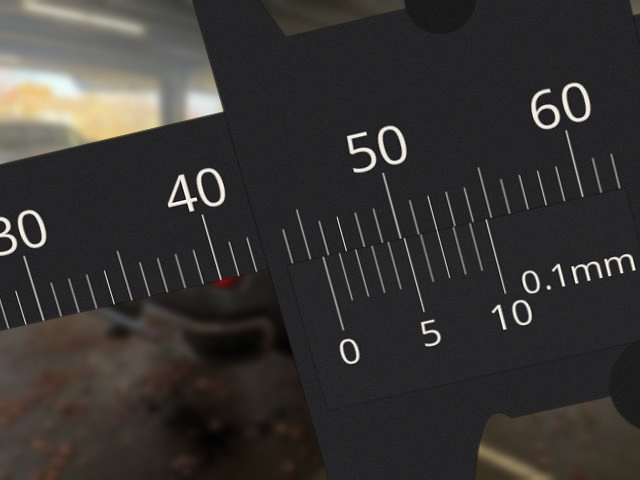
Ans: **45.7** mm
